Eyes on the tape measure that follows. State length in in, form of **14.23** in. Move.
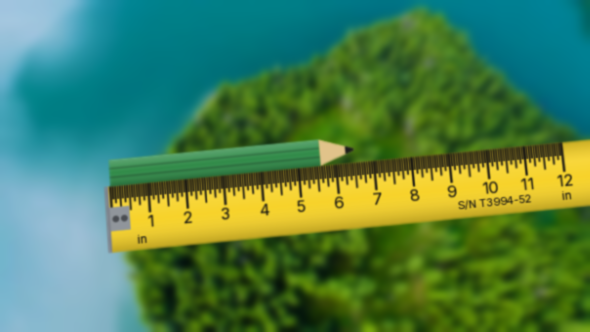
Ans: **6.5** in
